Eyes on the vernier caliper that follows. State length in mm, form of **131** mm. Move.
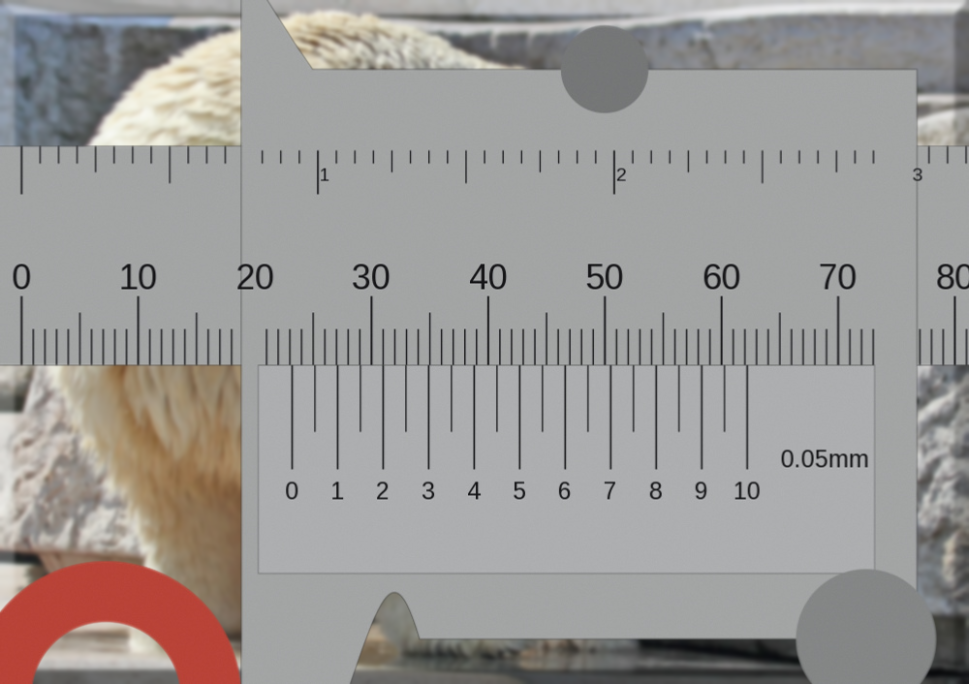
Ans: **23.2** mm
